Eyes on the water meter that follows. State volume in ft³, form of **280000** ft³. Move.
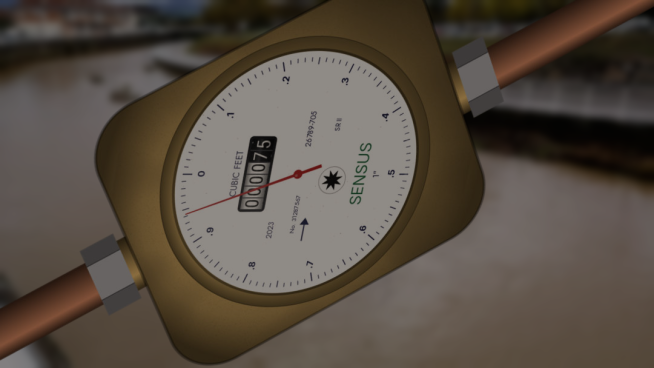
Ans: **74.94** ft³
